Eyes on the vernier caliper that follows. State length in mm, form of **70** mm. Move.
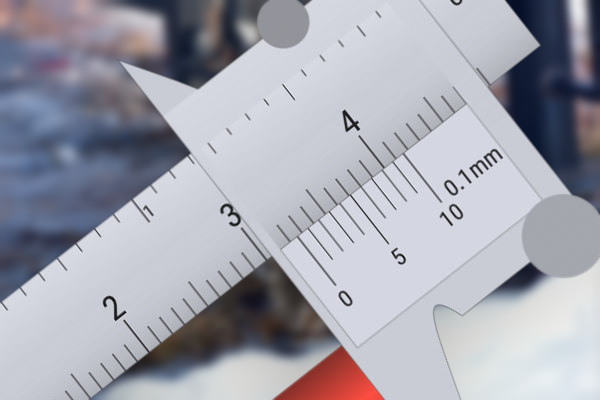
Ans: **32.6** mm
